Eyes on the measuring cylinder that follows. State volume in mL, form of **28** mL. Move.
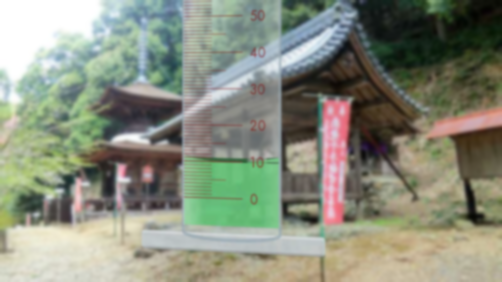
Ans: **10** mL
